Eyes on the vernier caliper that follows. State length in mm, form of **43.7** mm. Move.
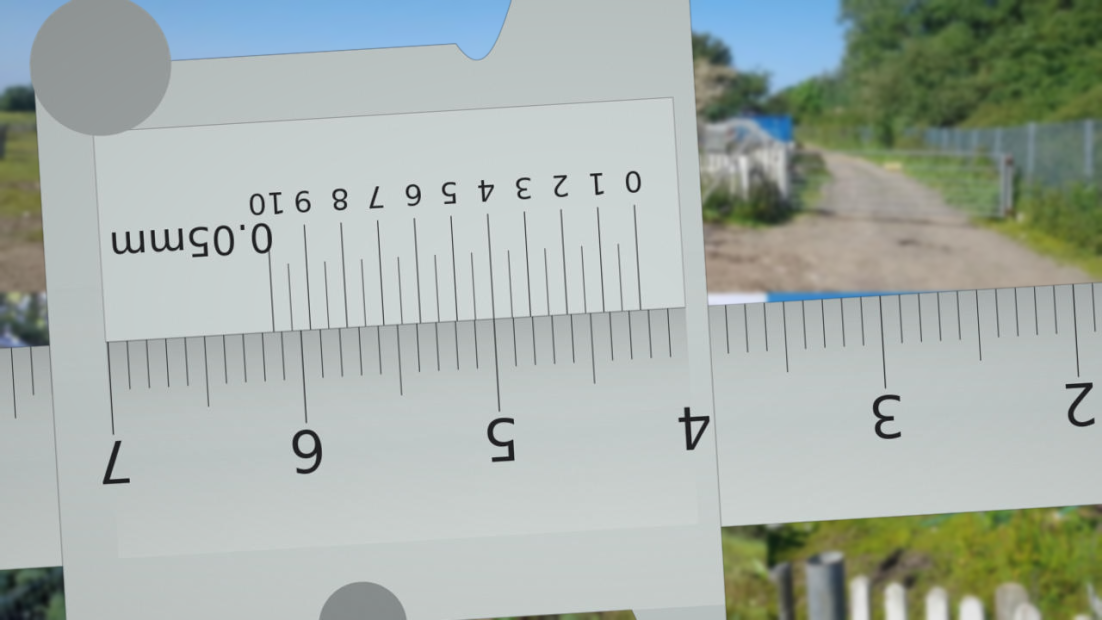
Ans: **42.4** mm
